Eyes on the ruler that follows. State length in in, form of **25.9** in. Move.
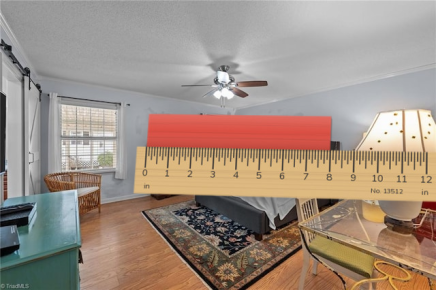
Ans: **8** in
